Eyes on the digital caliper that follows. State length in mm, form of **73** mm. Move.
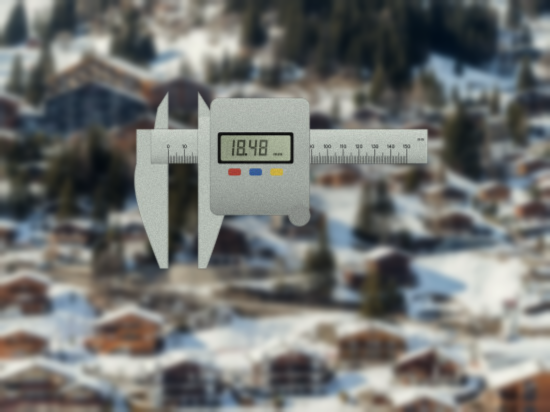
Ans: **18.48** mm
